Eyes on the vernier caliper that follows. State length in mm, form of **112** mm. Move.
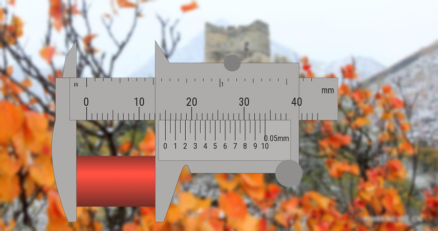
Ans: **15.0** mm
